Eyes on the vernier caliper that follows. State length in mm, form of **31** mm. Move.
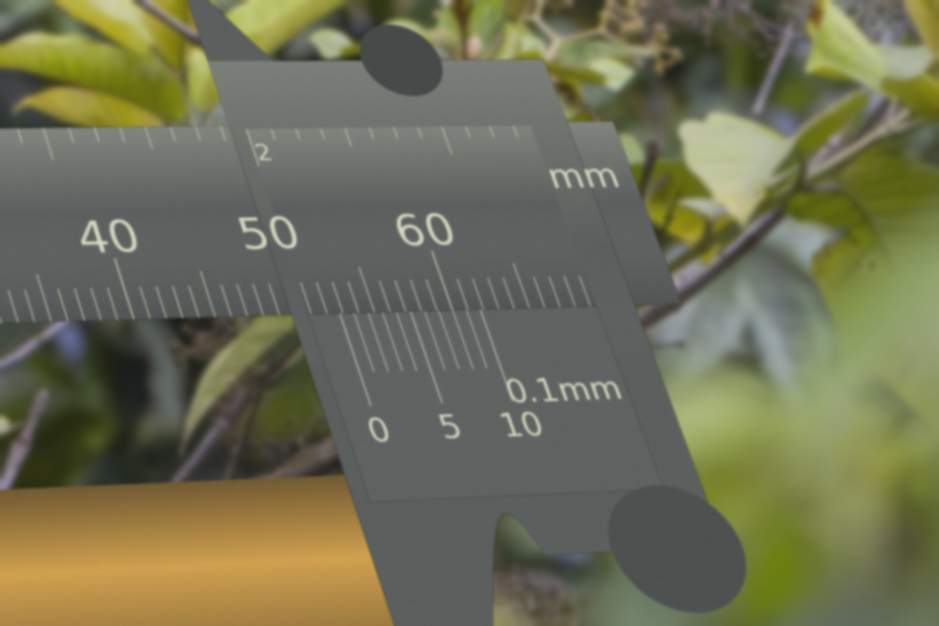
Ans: **52.8** mm
